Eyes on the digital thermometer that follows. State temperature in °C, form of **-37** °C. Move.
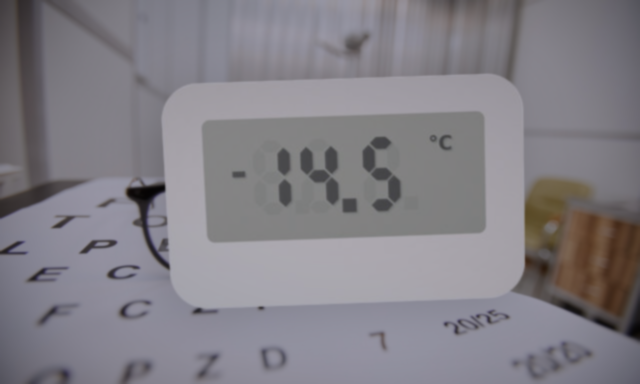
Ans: **-14.5** °C
